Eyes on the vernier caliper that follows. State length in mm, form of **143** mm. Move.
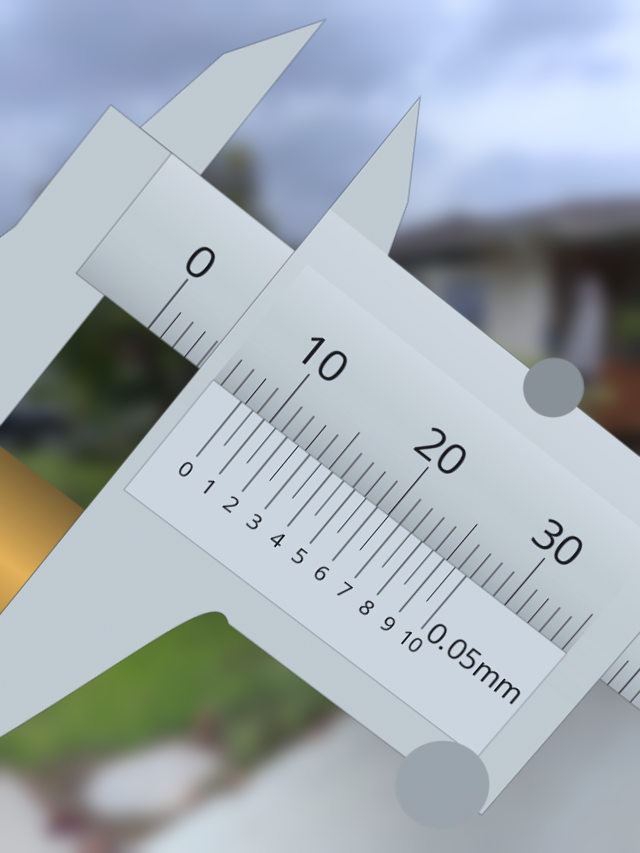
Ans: **7.7** mm
